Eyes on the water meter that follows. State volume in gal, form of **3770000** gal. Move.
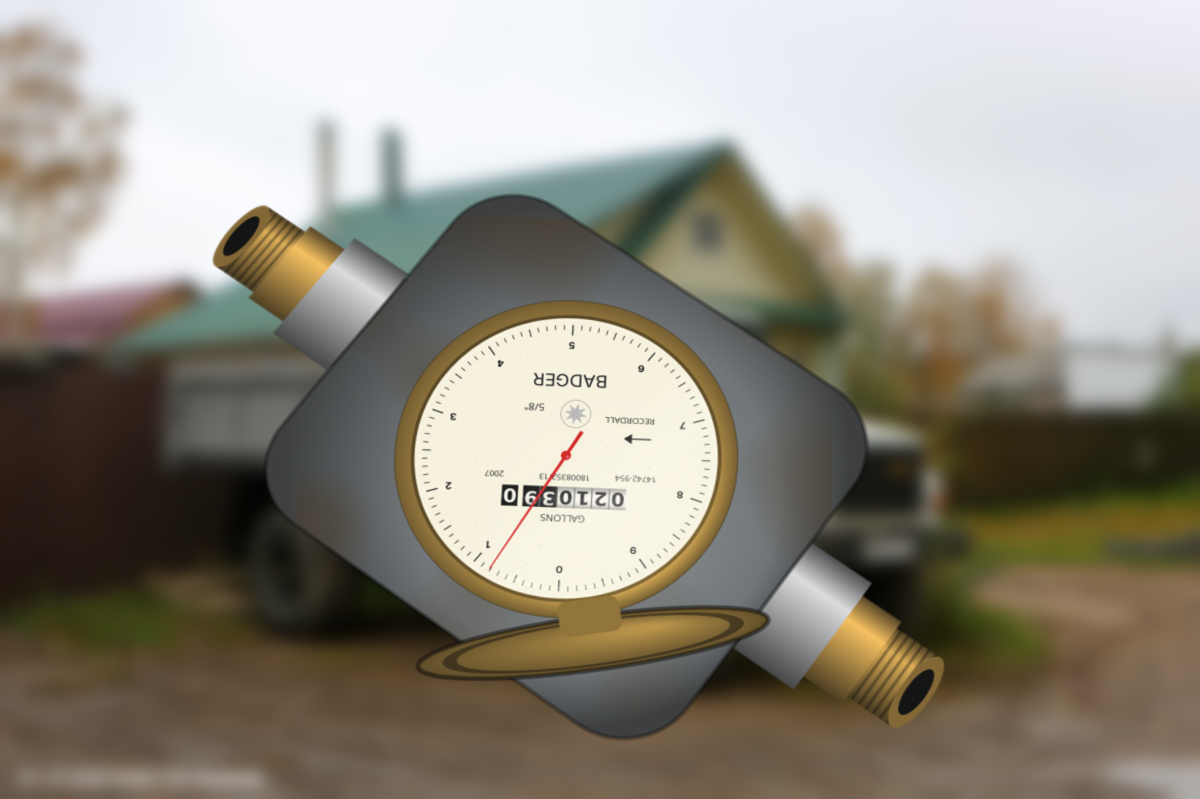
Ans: **210390.8** gal
